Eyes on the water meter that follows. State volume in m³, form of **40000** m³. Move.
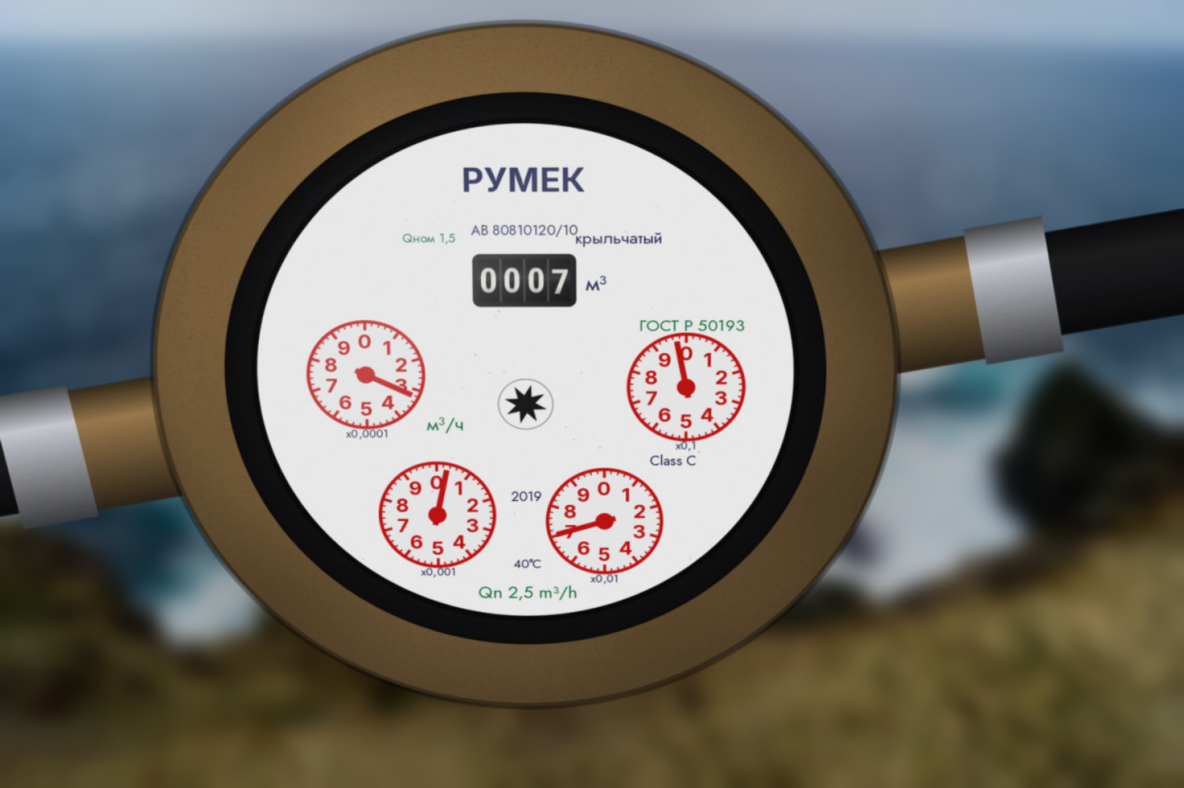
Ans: **6.9703** m³
